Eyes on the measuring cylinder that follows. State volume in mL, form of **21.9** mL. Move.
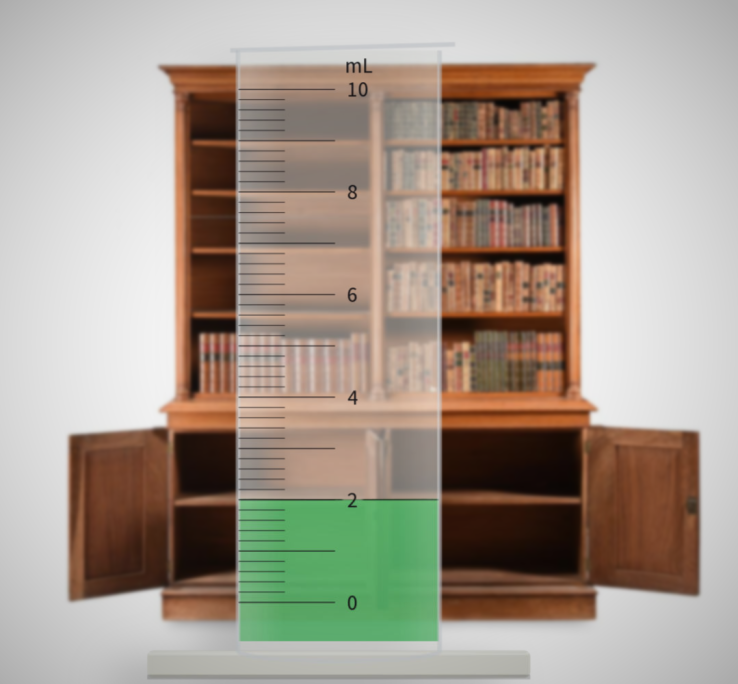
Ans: **2** mL
